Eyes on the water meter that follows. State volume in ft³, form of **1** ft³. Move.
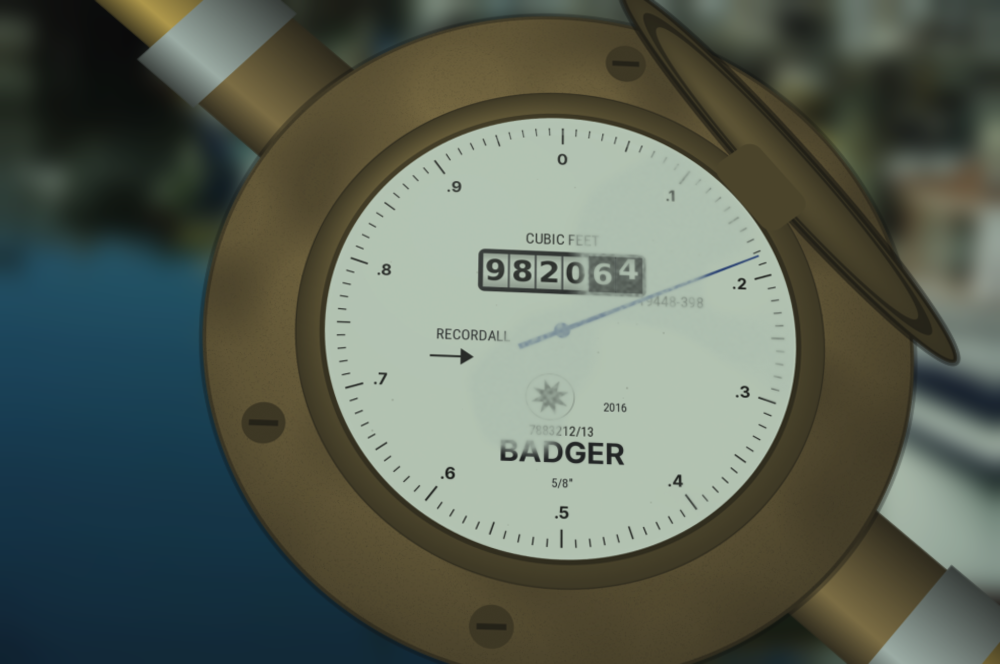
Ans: **982064.18** ft³
